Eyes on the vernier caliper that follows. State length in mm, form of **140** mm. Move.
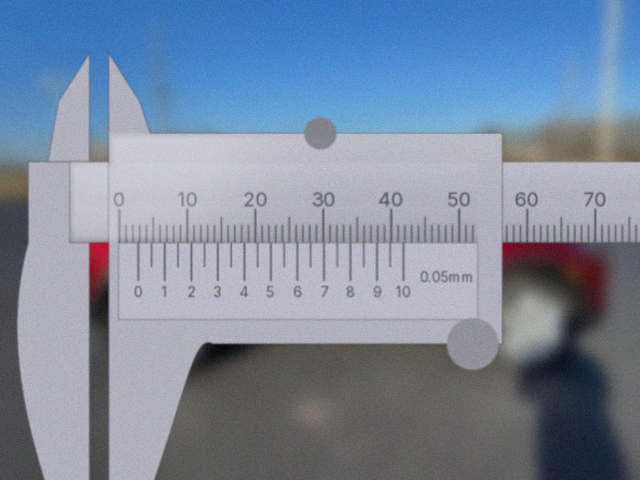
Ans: **2.8** mm
